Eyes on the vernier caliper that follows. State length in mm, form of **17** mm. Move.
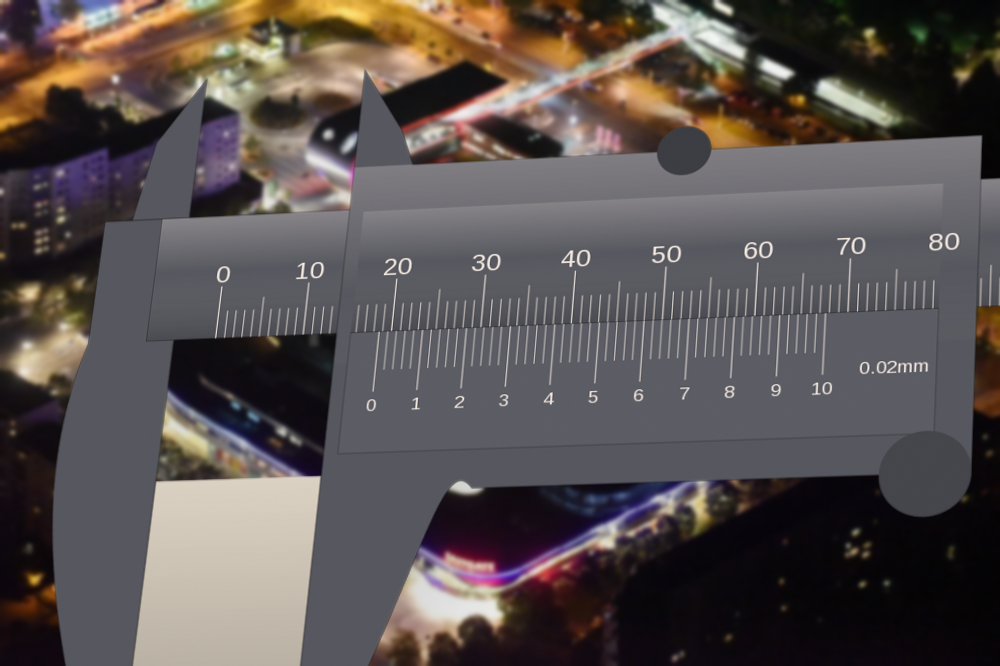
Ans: **18.6** mm
